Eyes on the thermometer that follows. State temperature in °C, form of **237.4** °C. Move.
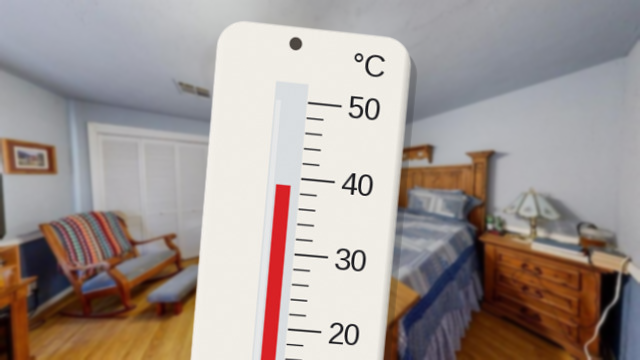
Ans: **39** °C
